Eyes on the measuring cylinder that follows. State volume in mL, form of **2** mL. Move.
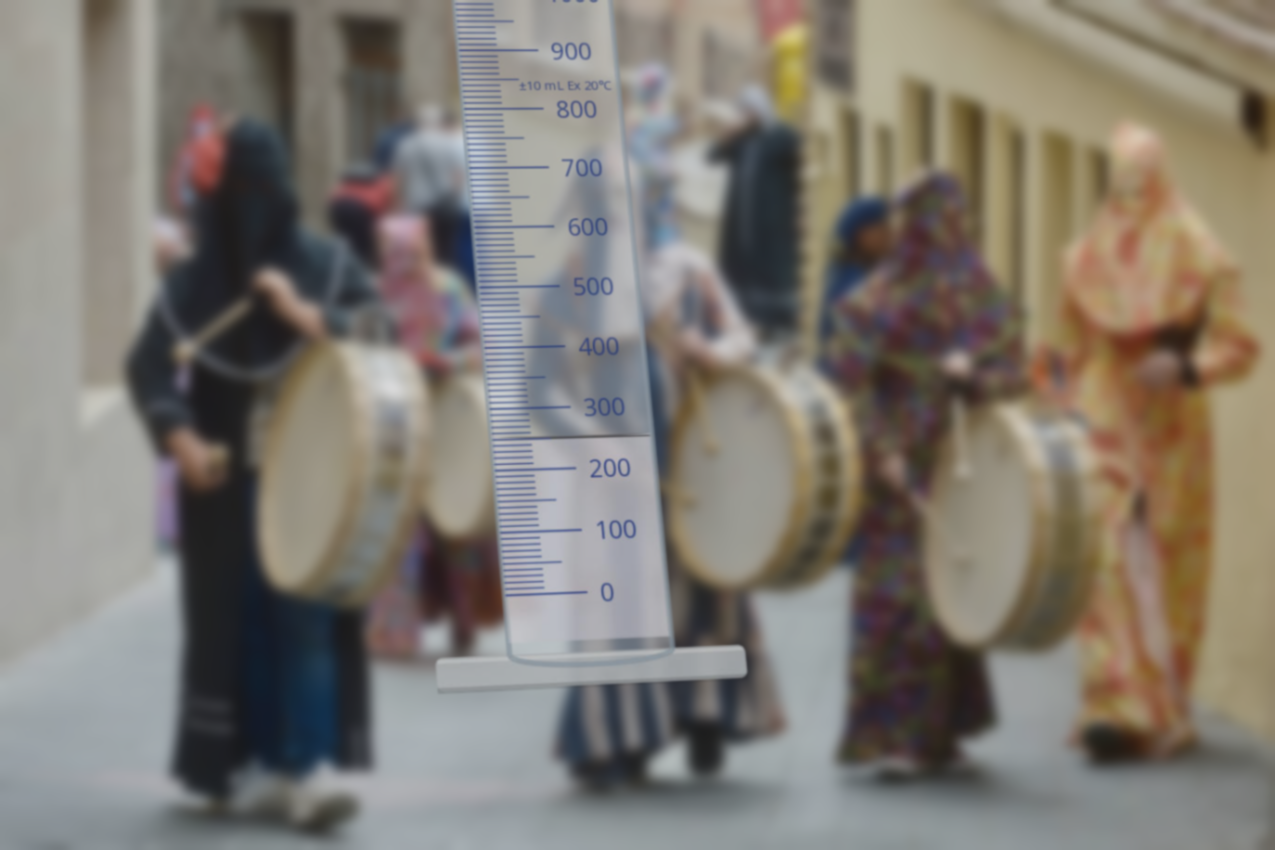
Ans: **250** mL
